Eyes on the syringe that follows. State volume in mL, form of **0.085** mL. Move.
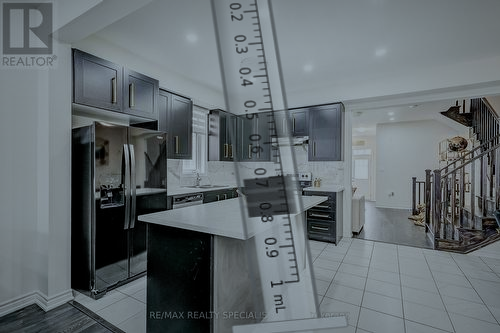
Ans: **0.7** mL
